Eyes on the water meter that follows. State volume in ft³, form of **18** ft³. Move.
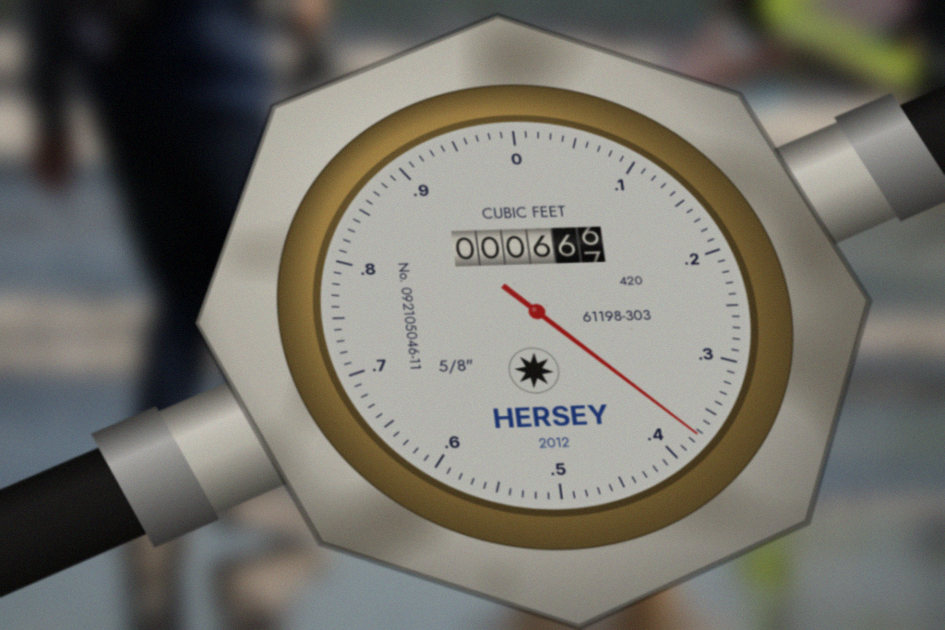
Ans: **666.37** ft³
